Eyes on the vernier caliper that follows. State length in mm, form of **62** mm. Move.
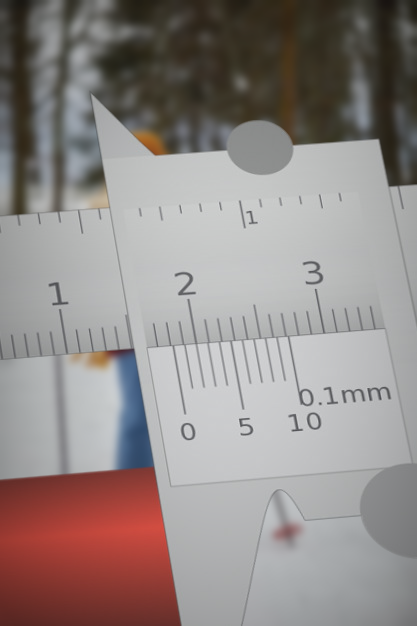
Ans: **18.2** mm
